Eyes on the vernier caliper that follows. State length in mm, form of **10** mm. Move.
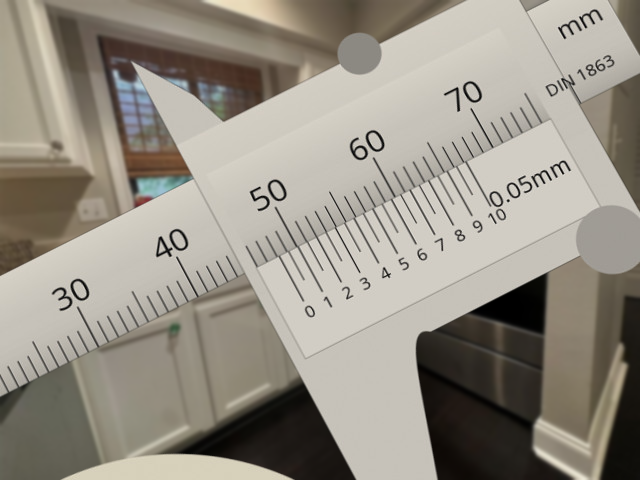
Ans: **48.2** mm
